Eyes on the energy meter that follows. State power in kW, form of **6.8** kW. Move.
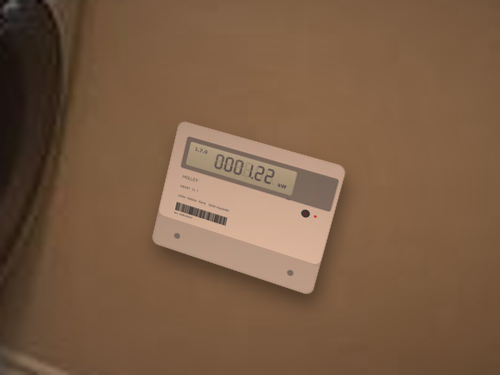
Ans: **1.22** kW
